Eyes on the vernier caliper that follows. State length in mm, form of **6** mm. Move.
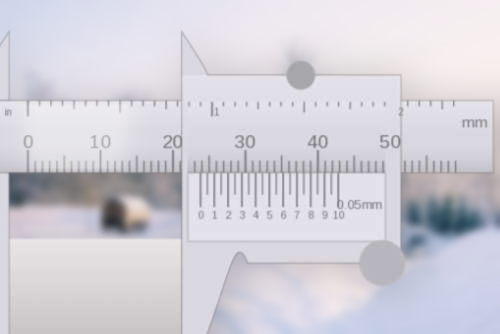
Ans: **23.8** mm
